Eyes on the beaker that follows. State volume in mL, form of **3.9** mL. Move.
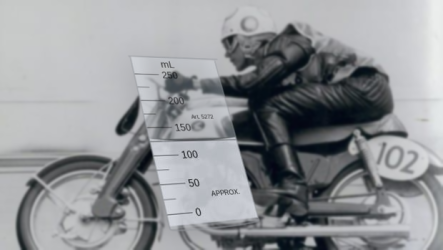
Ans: **125** mL
